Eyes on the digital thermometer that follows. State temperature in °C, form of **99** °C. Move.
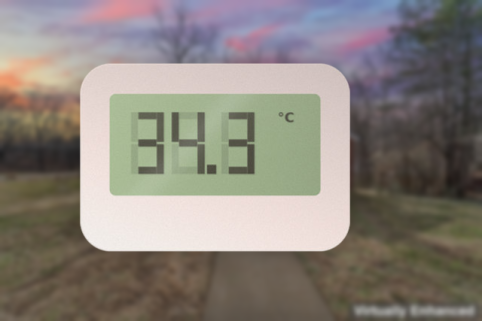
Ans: **34.3** °C
